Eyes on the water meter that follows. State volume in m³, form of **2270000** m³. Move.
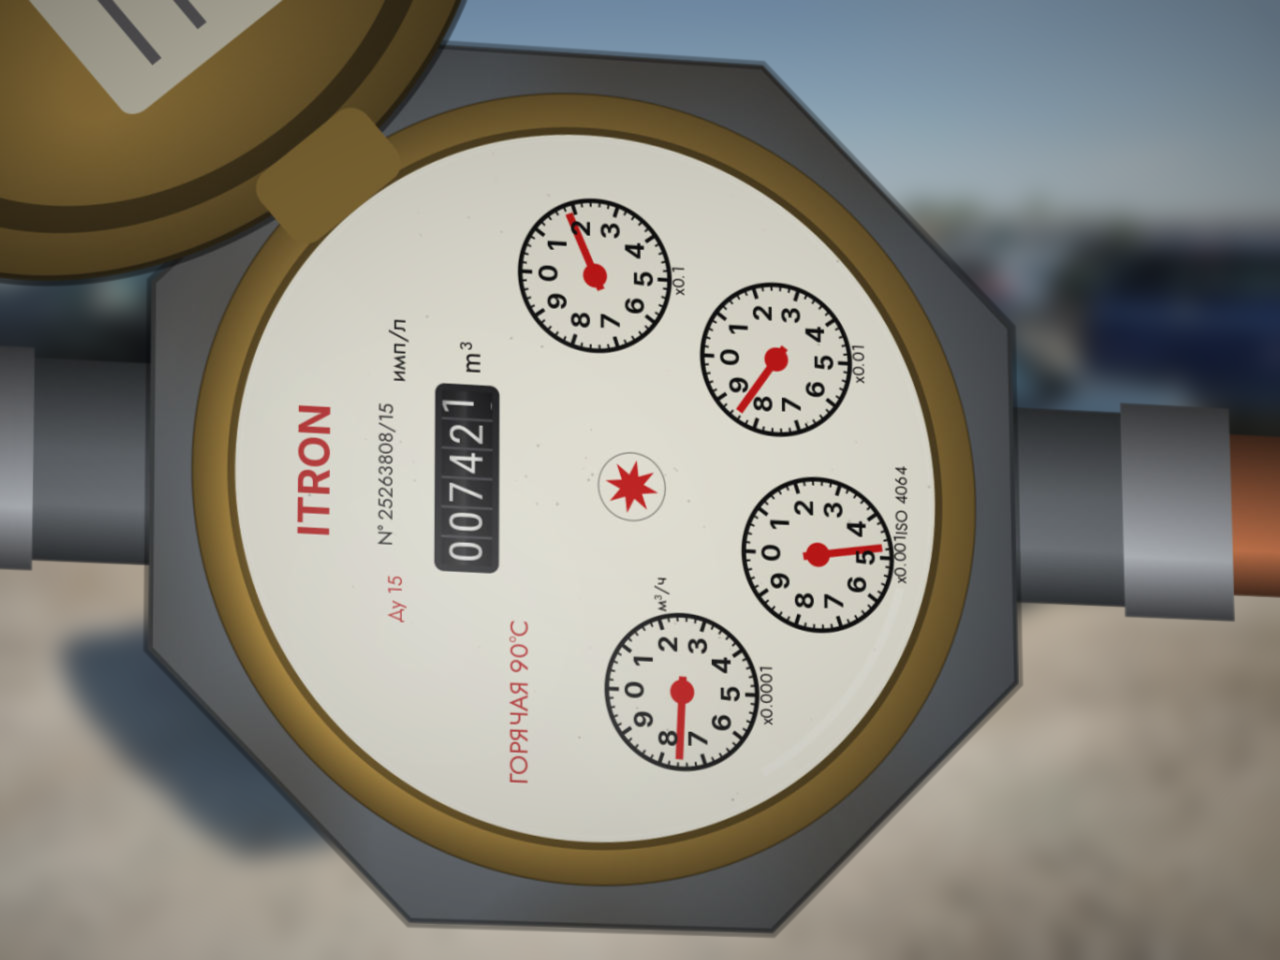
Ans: **7421.1847** m³
